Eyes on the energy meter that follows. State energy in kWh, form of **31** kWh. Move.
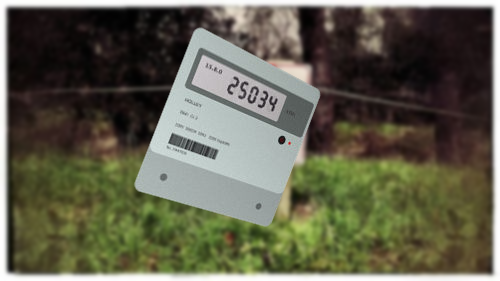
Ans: **25034** kWh
